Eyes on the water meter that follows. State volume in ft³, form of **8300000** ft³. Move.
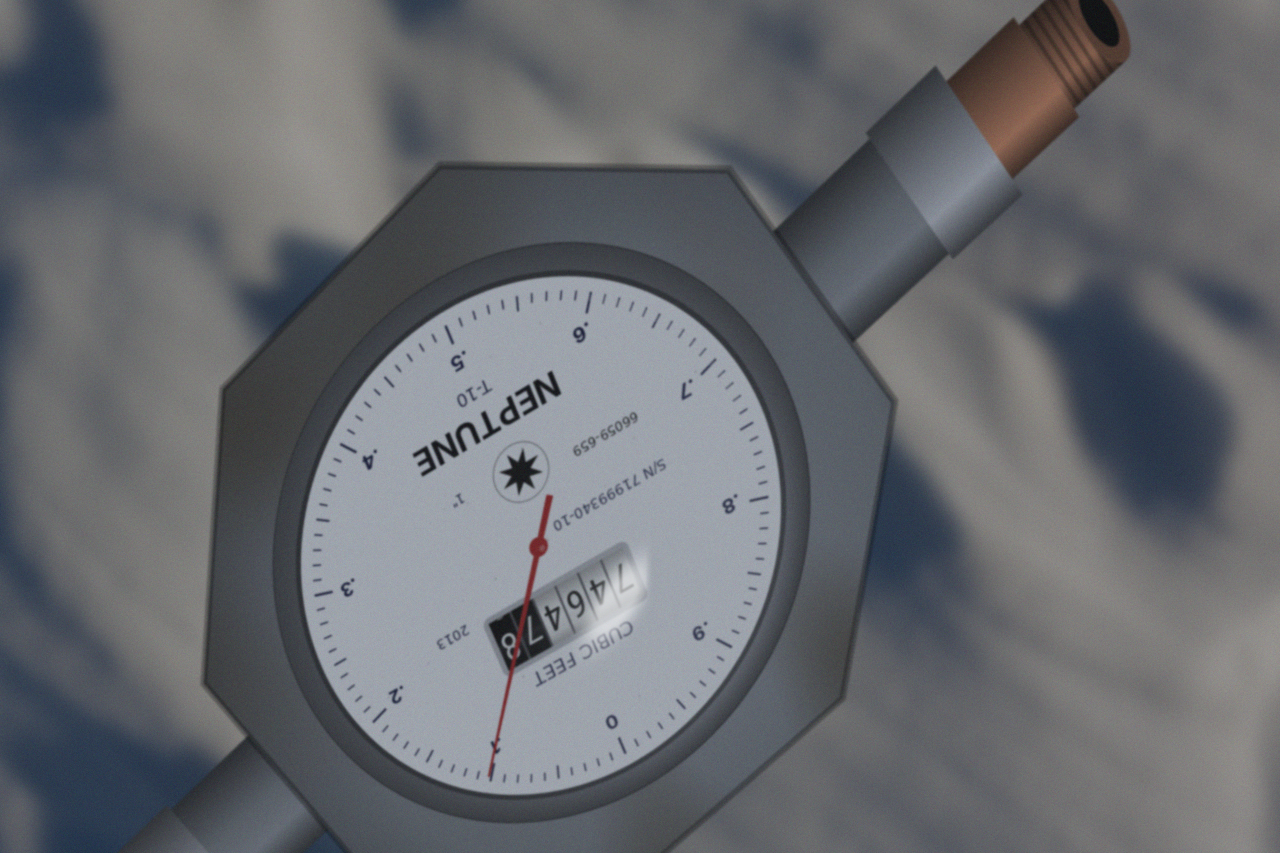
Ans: **746478.10** ft³
